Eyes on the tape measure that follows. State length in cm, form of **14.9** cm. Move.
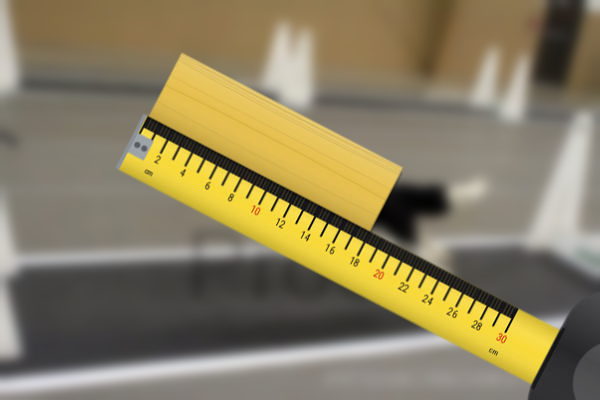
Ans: **18** cm
